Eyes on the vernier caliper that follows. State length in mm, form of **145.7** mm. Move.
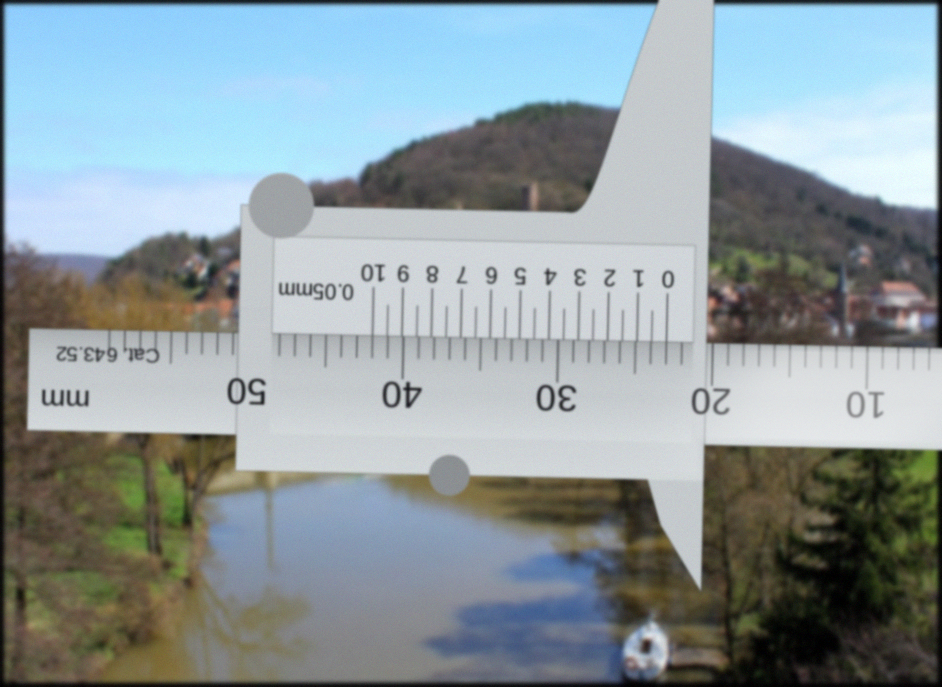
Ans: **23.0** mm
